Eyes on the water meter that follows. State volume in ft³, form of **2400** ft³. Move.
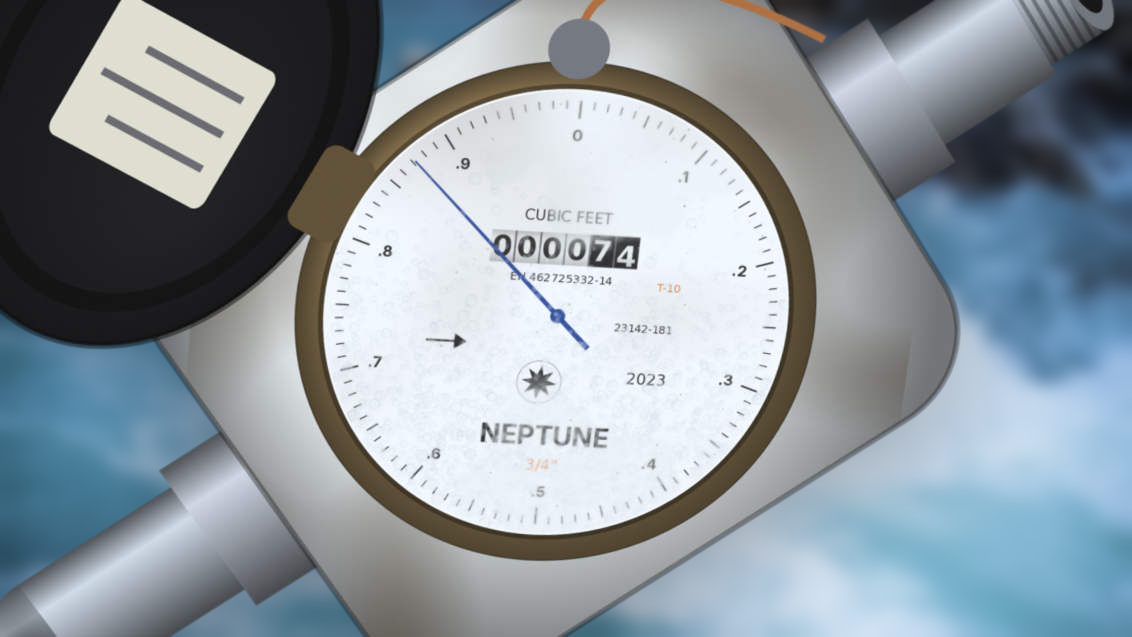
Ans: **73.87** ft³
